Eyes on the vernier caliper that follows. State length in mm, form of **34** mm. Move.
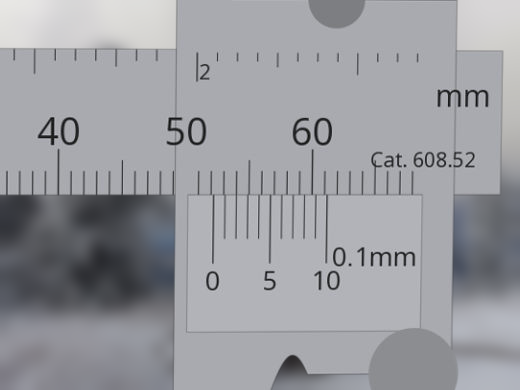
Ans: **52.2** mm
